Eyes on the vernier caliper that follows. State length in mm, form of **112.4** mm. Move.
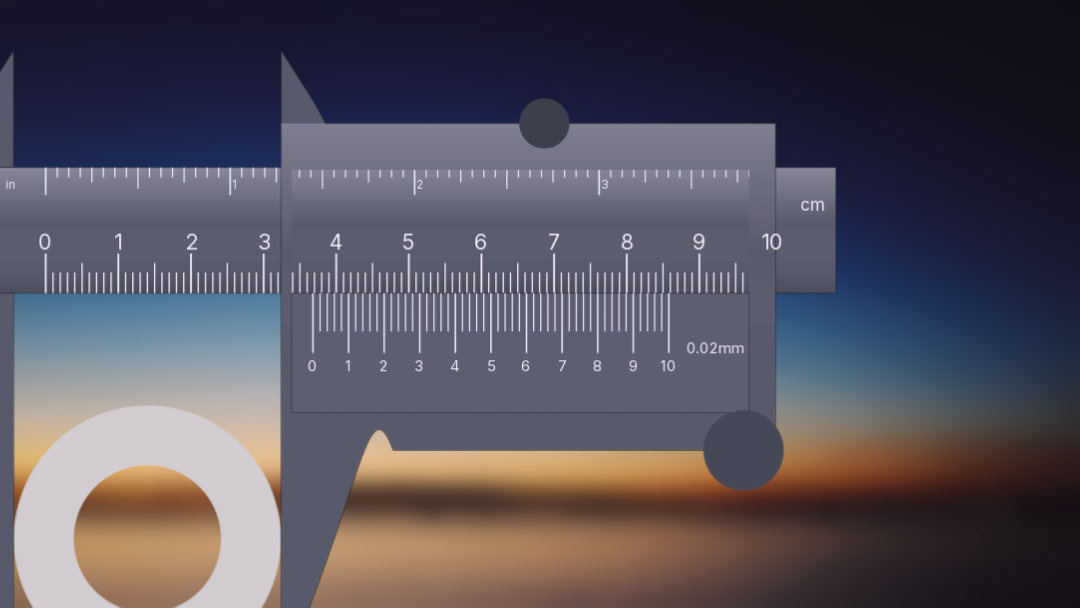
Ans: **36.8** mm
